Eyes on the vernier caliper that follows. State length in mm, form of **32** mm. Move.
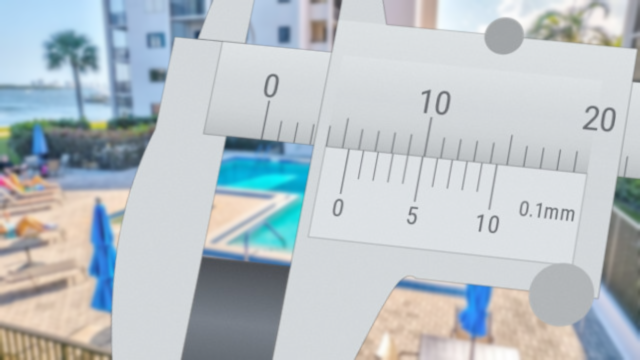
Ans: **5.4** mm
